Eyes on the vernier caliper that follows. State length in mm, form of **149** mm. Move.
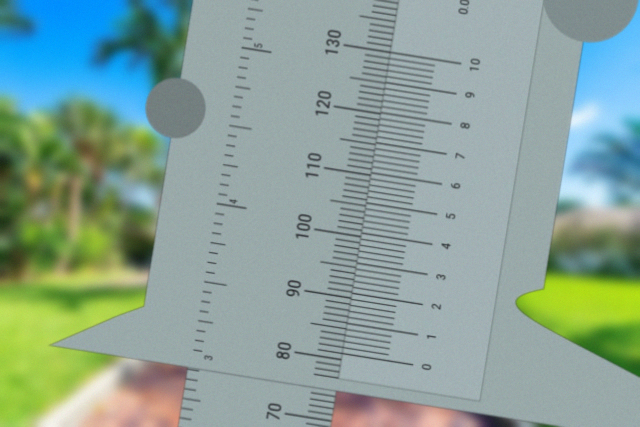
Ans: **81.0** mm
